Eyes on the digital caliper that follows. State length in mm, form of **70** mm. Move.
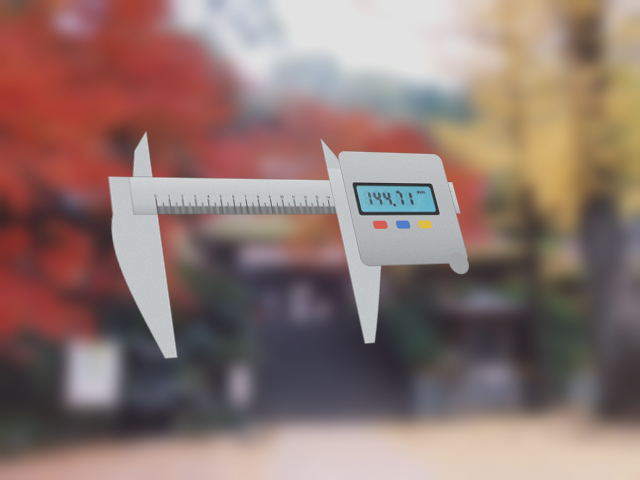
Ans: **144.71** mm
